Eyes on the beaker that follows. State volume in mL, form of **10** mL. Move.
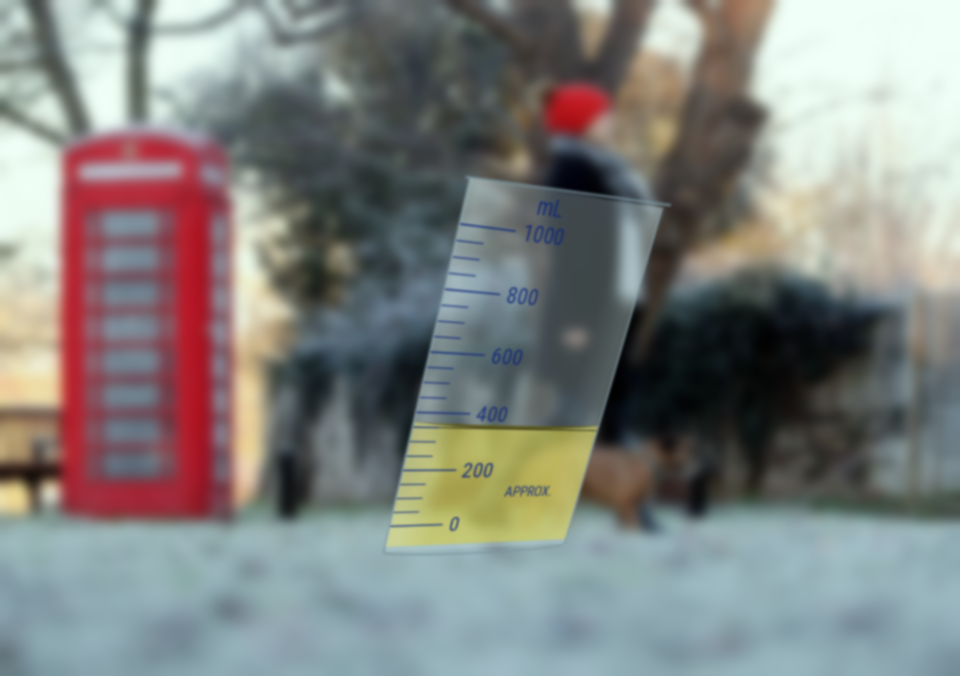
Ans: **350** mL
